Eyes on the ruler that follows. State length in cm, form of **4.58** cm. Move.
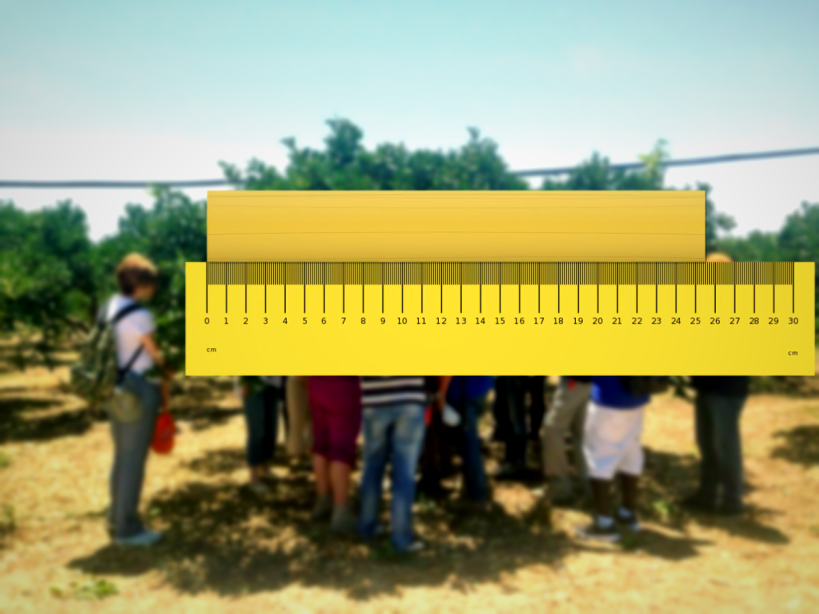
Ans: **25.5** cm
